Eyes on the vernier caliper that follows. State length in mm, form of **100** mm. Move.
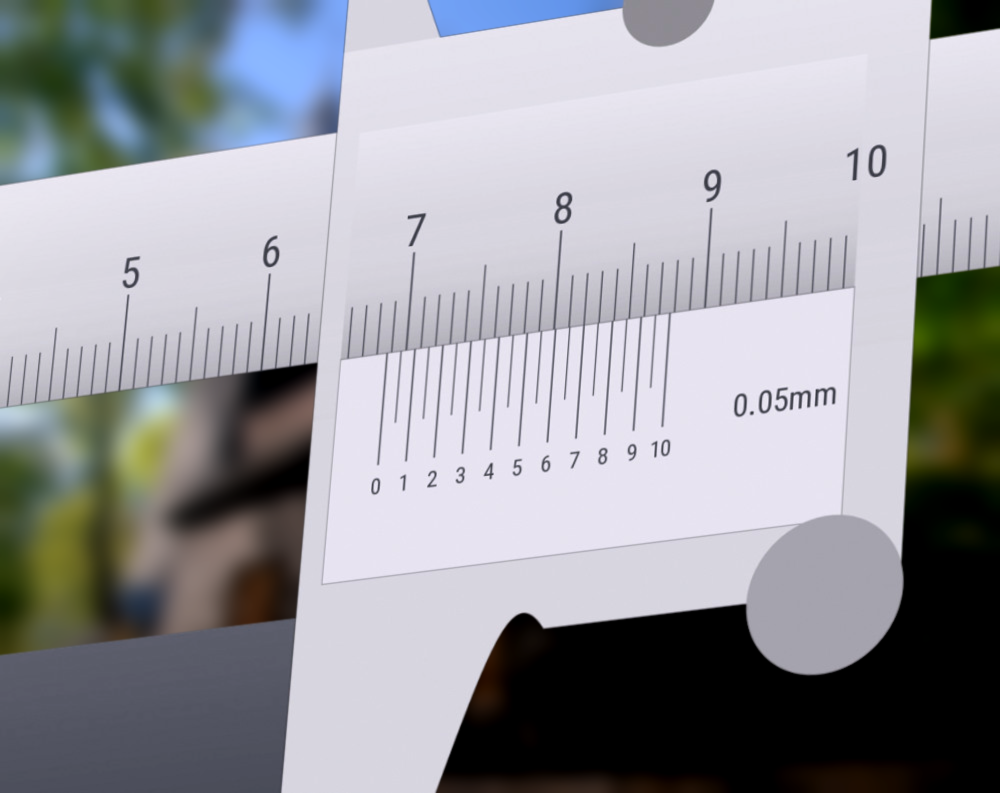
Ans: **68.7** mm
